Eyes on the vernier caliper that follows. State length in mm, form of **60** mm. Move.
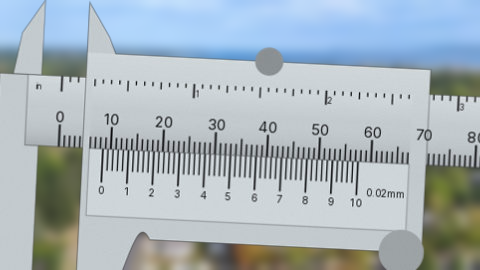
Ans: **8.5** mm
